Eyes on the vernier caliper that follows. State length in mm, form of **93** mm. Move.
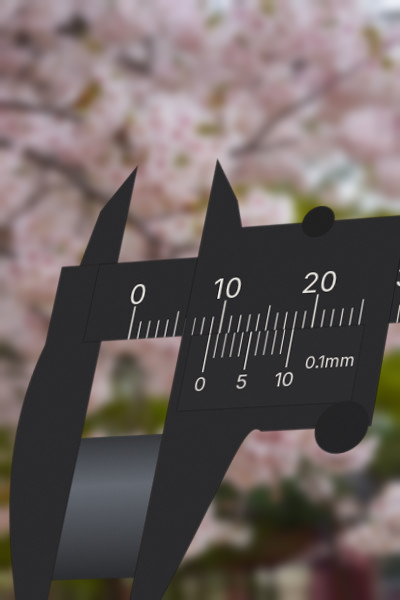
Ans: **9.0** mm
